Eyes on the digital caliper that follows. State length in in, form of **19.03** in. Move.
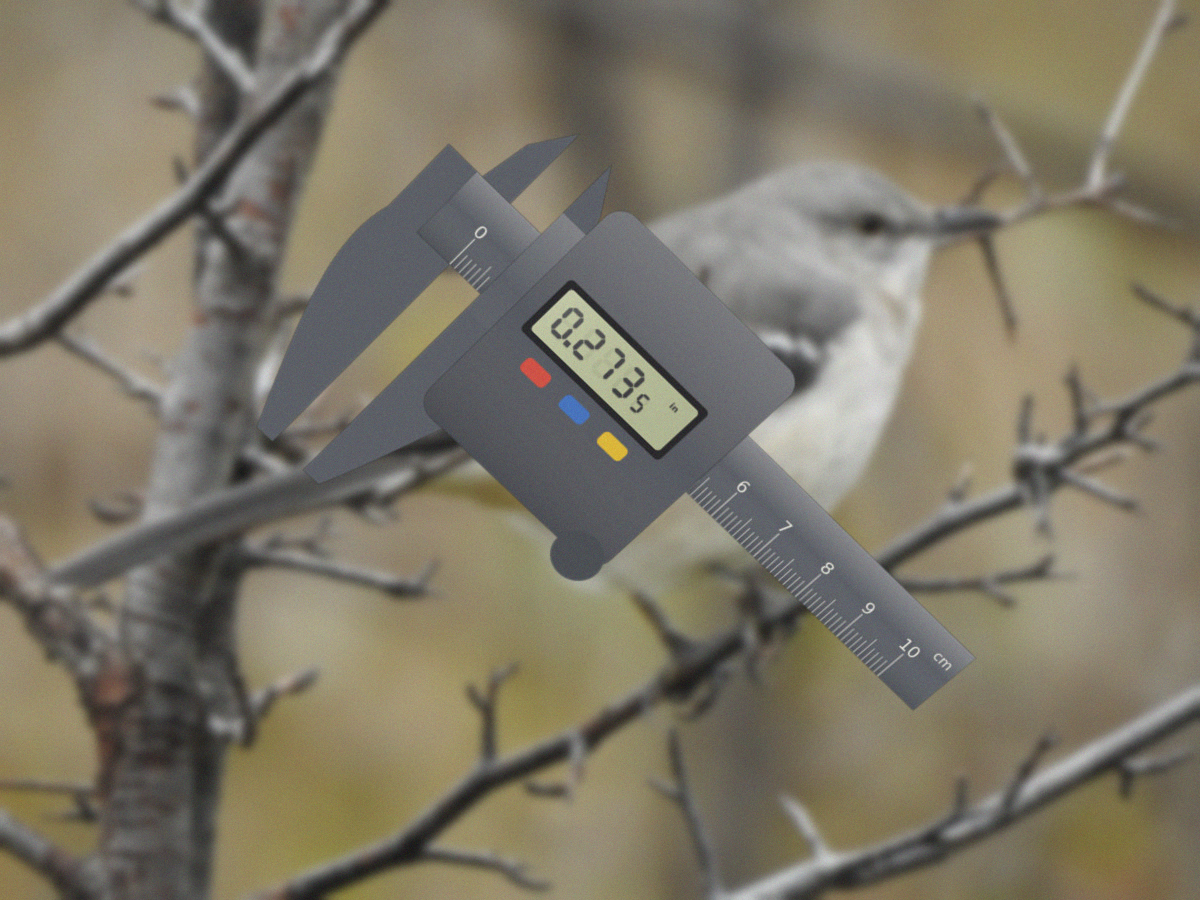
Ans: **0.2735** in
